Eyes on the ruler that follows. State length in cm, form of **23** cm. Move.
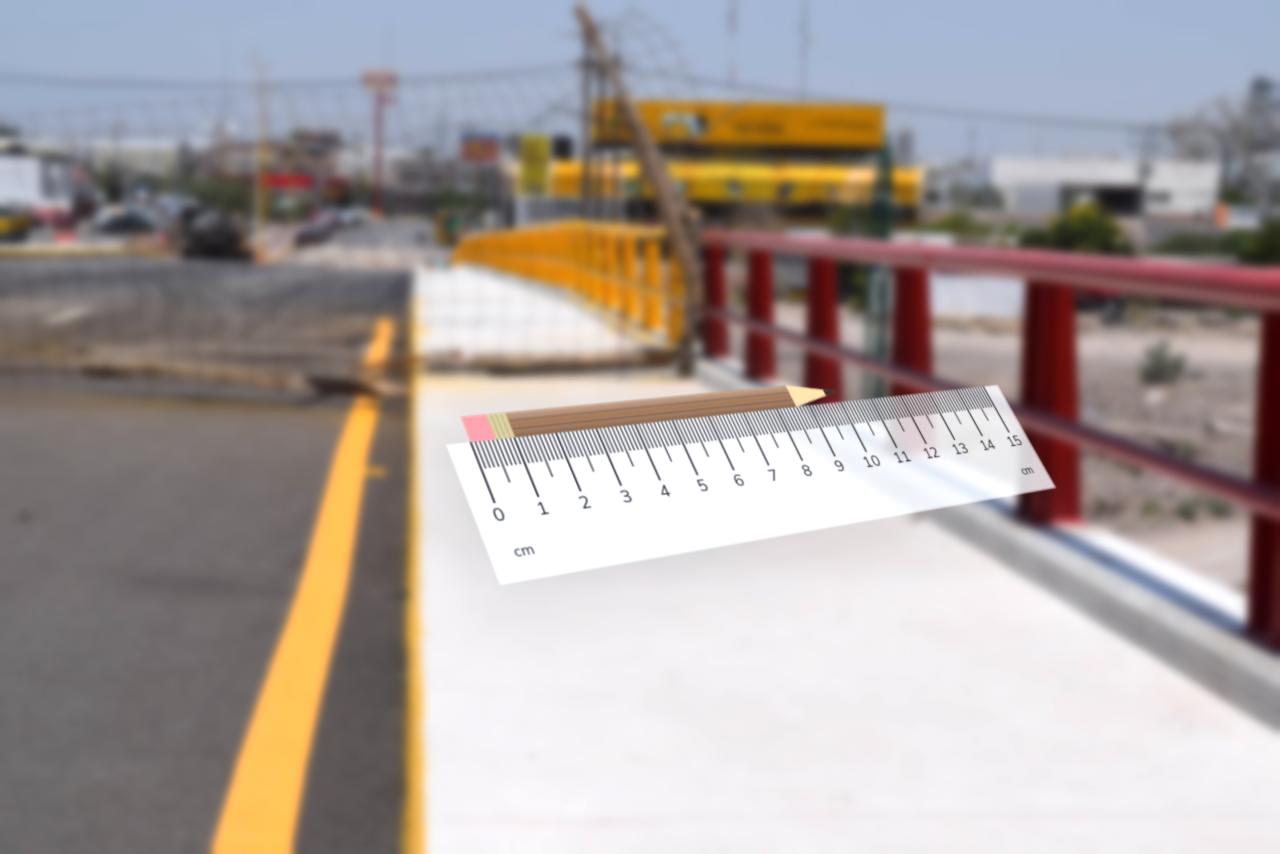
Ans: **10** cm
